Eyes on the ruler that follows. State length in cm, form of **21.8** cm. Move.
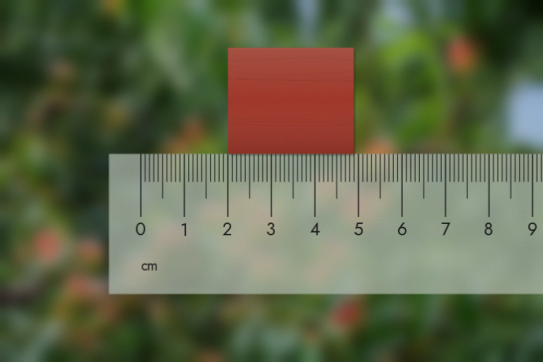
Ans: **2.9** cm
